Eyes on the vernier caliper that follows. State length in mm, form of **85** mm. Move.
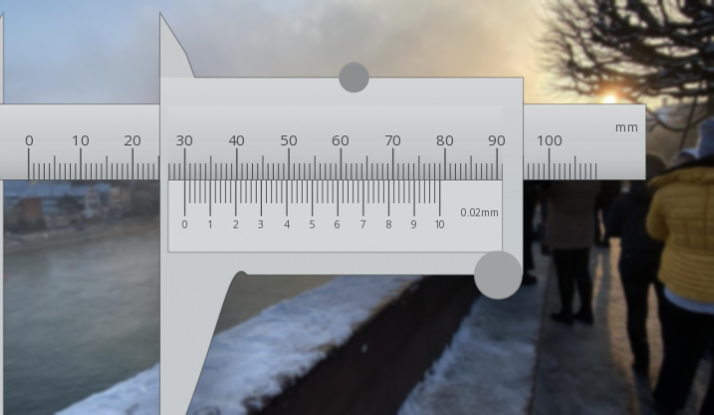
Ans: **30.0** mm
